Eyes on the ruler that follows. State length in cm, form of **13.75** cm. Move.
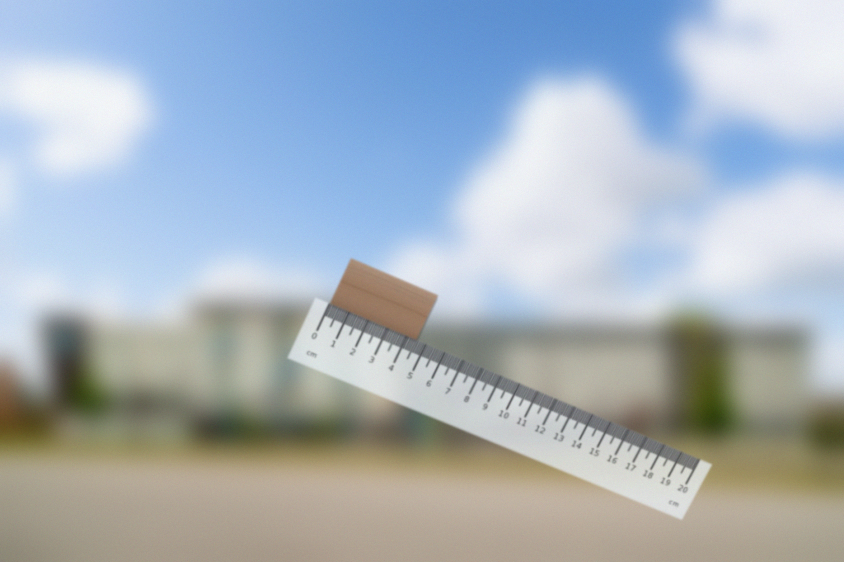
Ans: **4.5** cm
